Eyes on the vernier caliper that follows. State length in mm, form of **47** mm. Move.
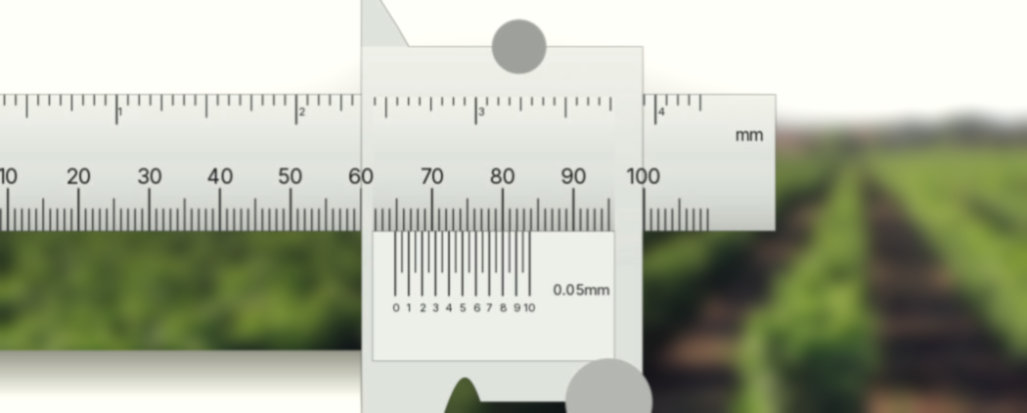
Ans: **64.8** mm
